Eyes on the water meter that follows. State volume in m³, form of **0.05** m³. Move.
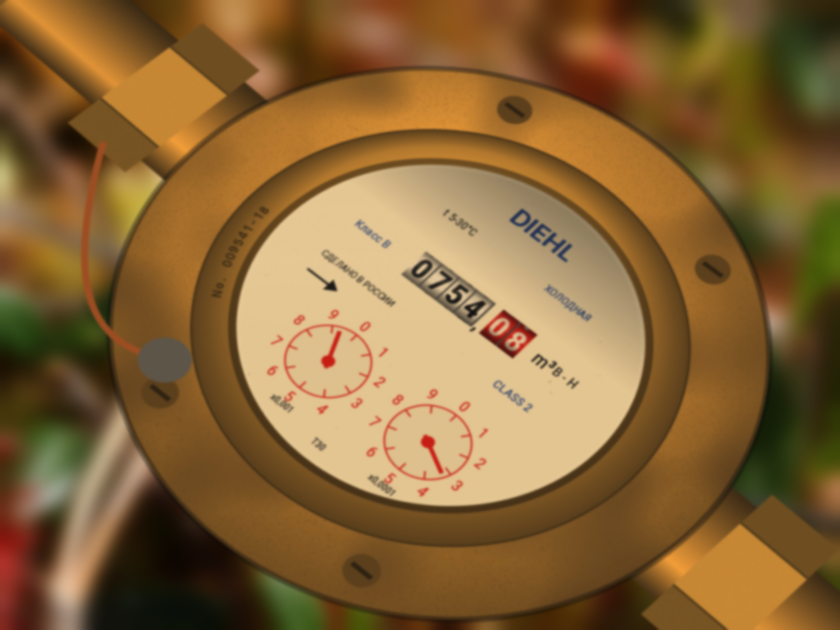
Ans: **754.0793** m³
